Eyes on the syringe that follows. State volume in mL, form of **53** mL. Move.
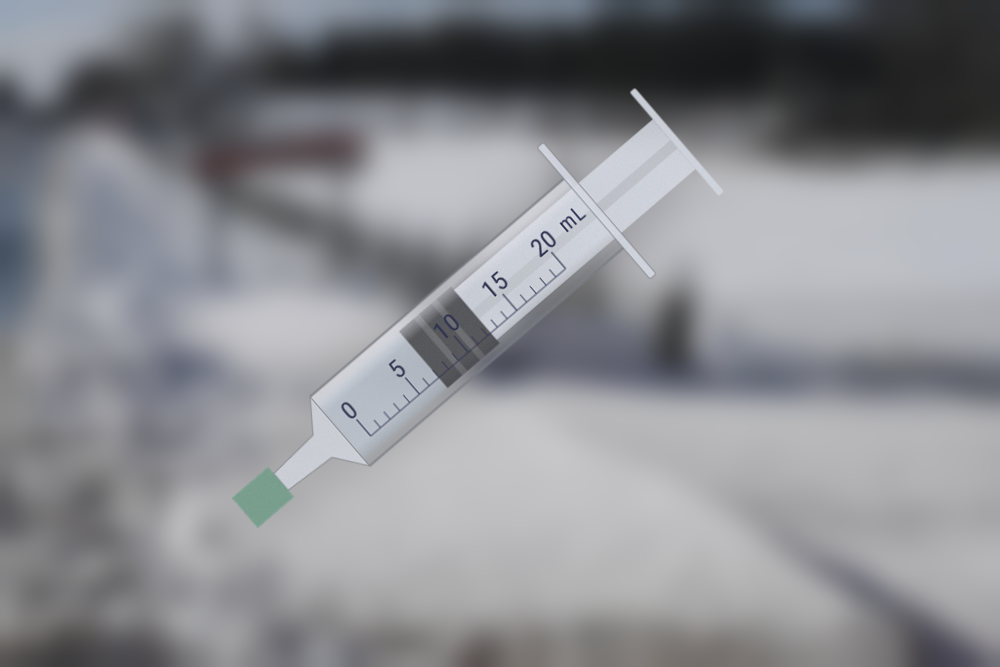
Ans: **7** mL
